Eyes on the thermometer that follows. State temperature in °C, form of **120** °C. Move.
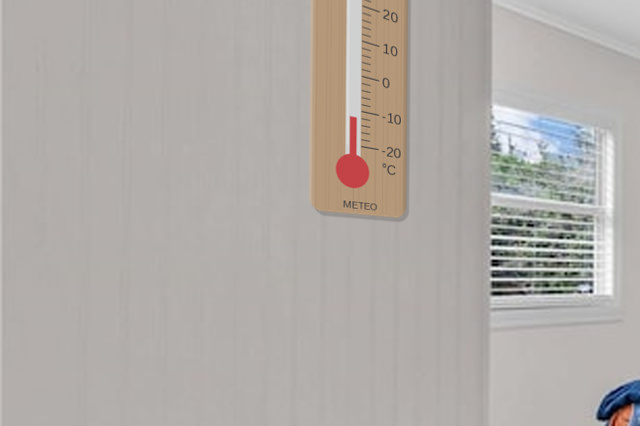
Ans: **-12** °C
